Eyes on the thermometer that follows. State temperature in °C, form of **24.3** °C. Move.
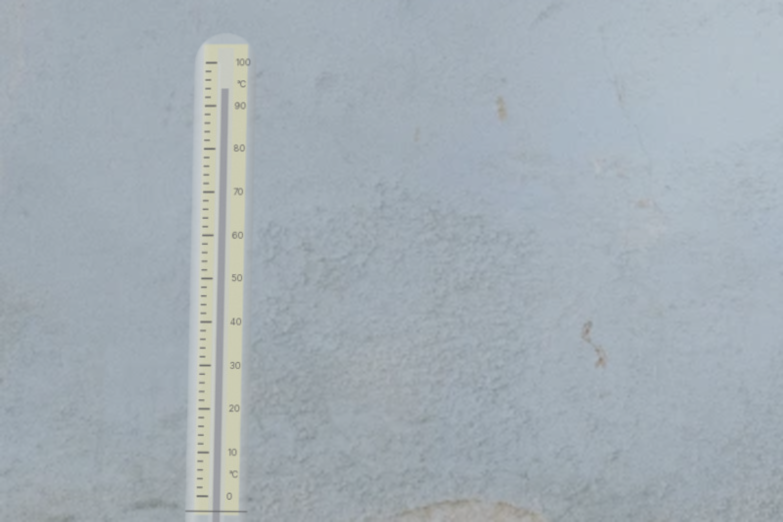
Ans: **94** °C
